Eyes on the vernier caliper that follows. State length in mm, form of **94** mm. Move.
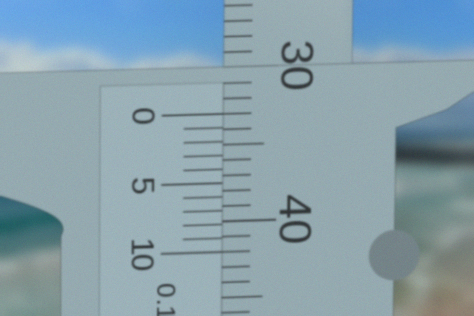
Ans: **33.0** mm
